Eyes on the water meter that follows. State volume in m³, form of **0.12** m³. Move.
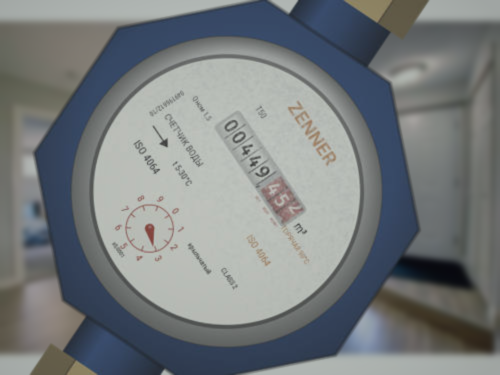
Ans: **449.4523** m³
